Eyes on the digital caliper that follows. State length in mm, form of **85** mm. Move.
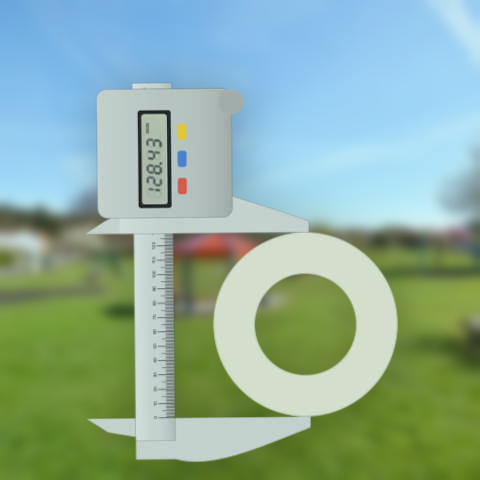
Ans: **128.43** mm
